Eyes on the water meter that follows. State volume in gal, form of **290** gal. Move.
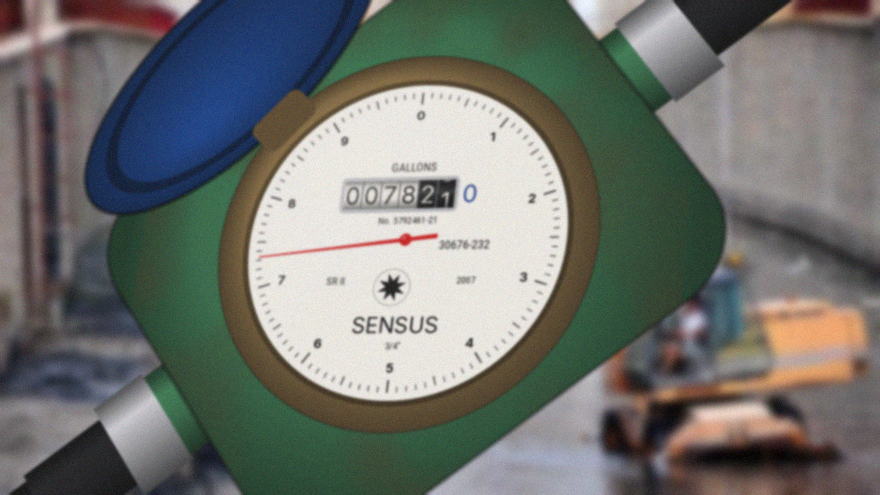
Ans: **78207.3** gal
